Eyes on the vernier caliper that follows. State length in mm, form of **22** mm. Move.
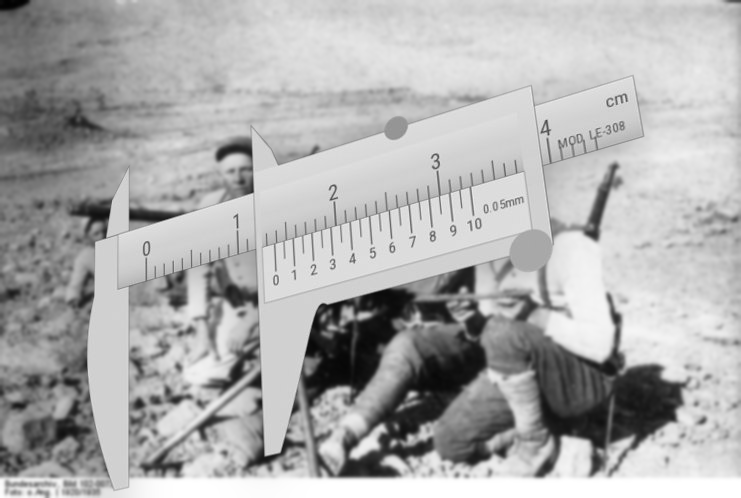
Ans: **13.8** mm
